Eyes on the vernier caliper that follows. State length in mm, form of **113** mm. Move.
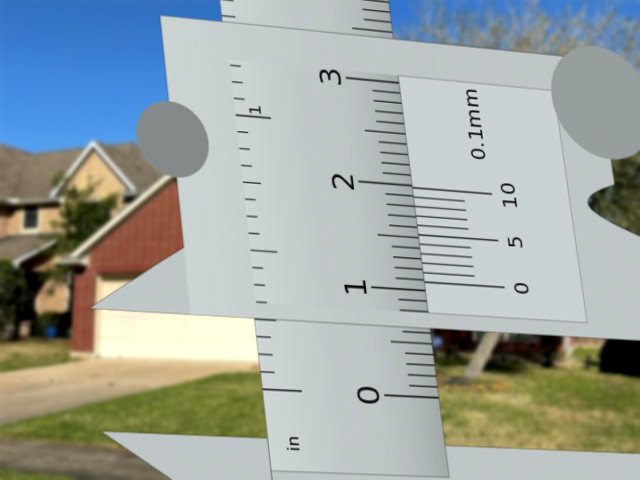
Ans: **10.8** mm
